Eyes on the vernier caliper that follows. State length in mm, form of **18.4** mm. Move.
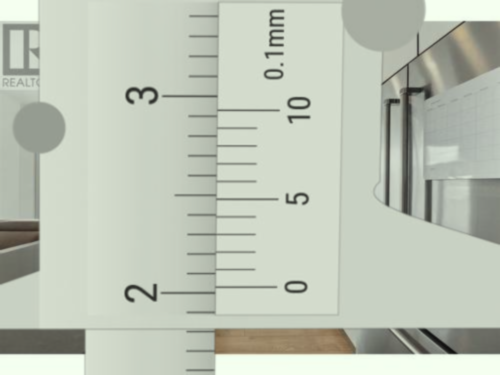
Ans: **20.3** mm
